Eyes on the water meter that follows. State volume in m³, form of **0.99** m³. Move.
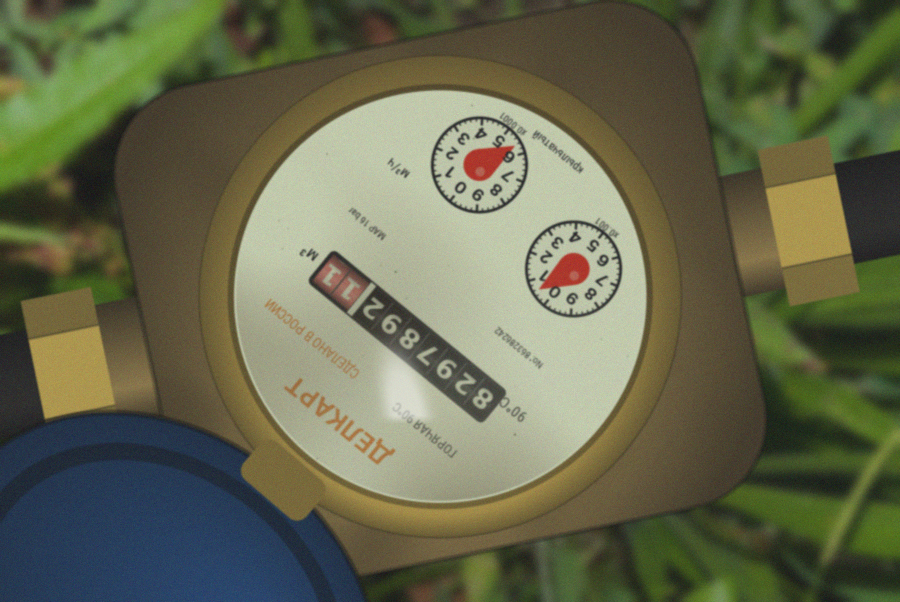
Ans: **8297892.1105** m³
